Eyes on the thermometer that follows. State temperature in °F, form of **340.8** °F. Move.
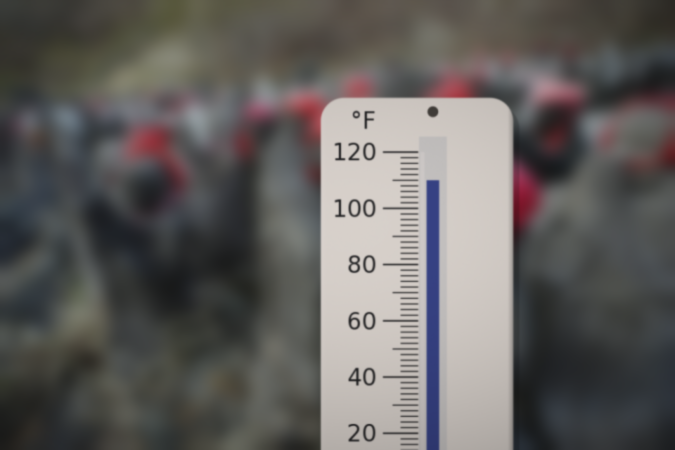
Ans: **110** °F
